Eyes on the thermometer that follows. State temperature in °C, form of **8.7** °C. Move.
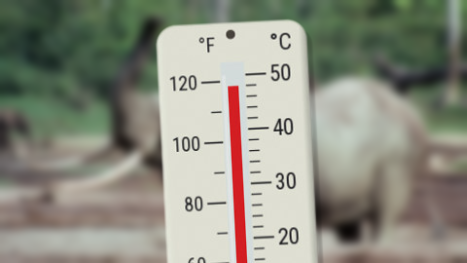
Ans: **48** °C
